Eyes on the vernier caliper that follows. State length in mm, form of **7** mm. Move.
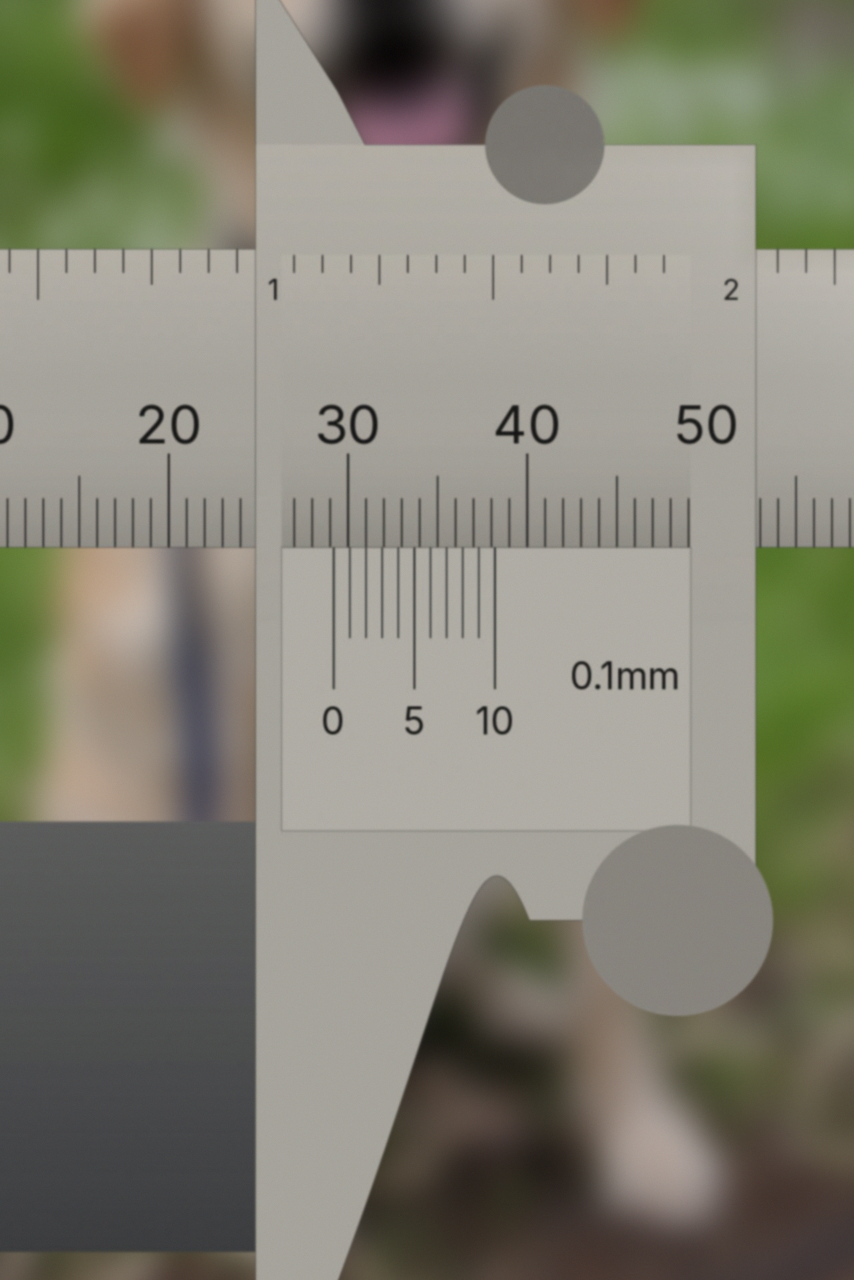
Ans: **29.2** mm
